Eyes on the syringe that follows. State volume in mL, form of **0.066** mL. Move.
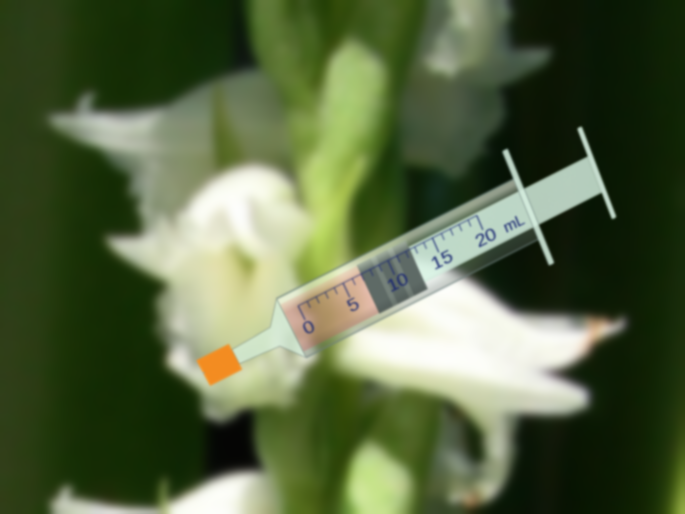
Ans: **7** mL
